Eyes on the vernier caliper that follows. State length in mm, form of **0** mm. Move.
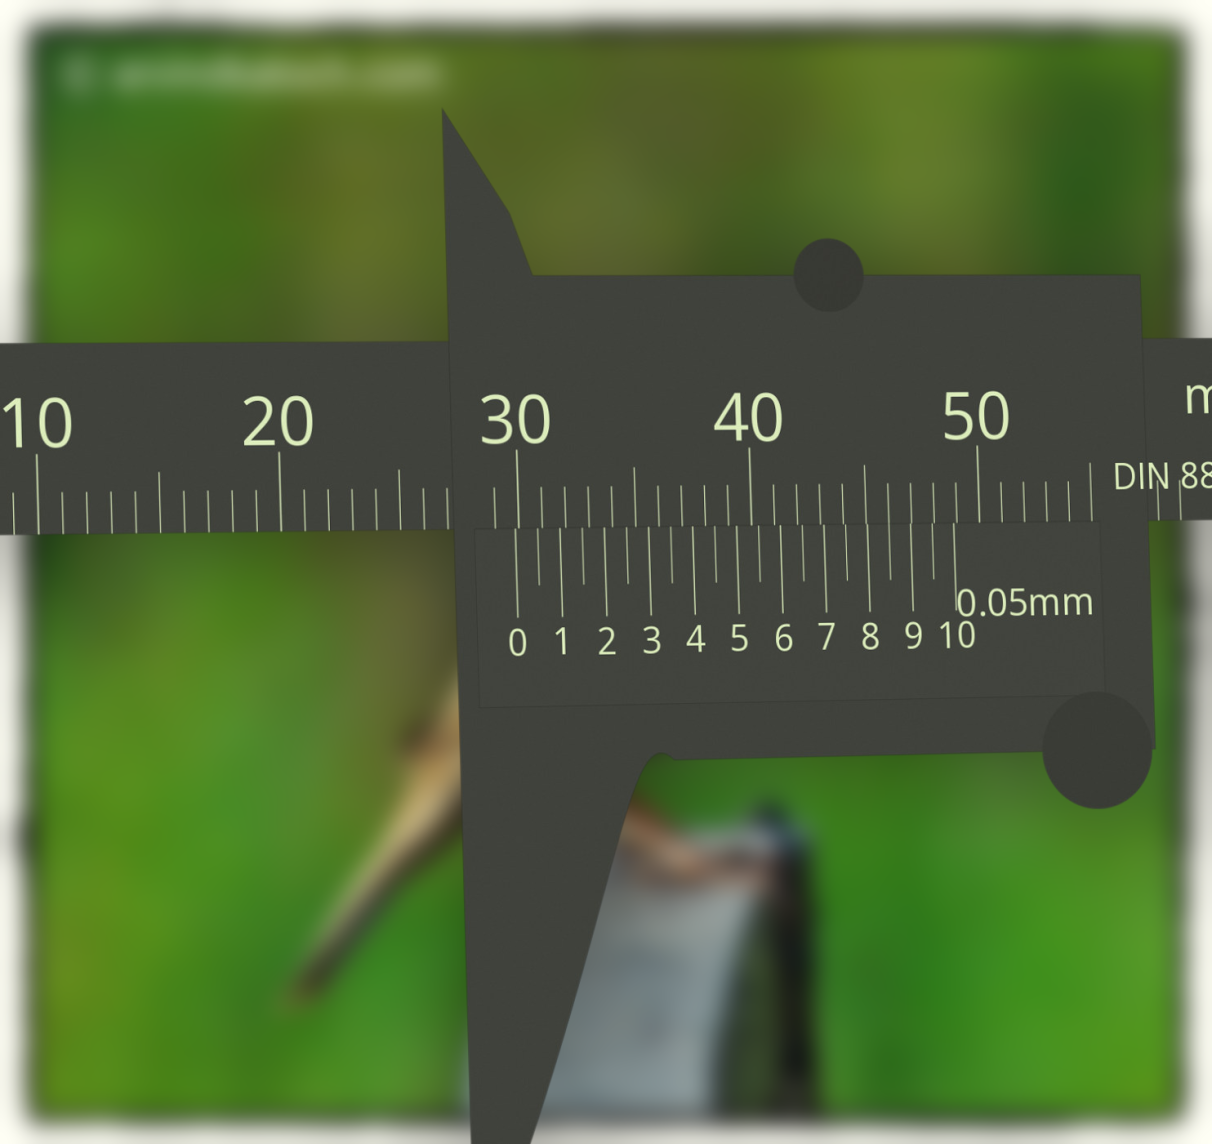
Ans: **29.85** mm
